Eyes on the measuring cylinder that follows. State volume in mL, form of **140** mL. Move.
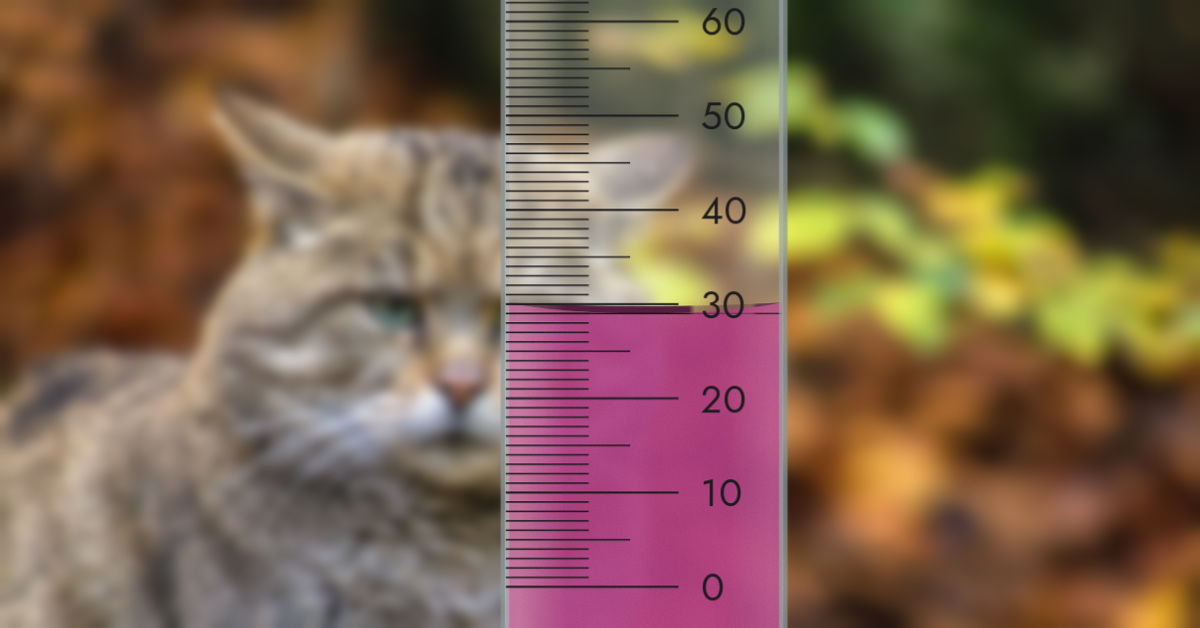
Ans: **29** mL
